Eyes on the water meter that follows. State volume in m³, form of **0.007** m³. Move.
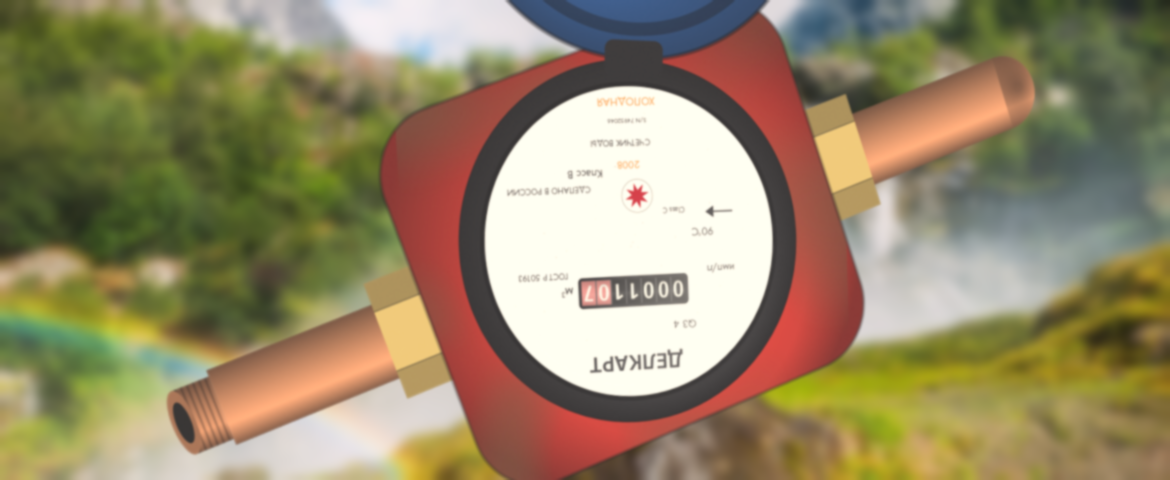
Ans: **11.07** m³
